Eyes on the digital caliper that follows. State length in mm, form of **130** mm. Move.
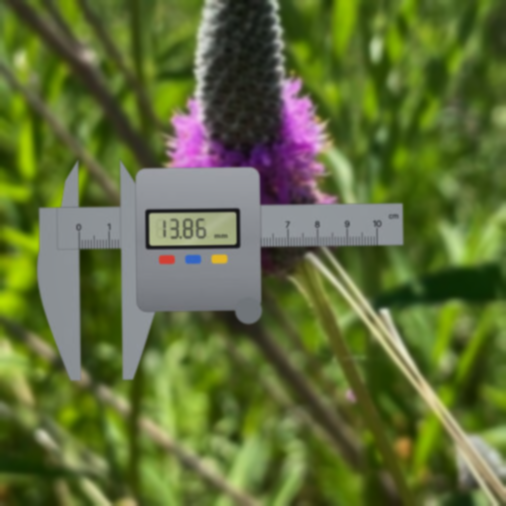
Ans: **13.86** mm
